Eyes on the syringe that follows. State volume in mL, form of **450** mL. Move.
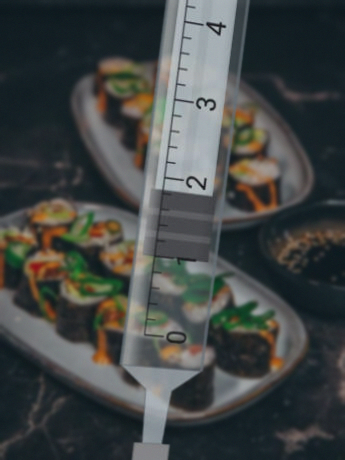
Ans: **1** mL
